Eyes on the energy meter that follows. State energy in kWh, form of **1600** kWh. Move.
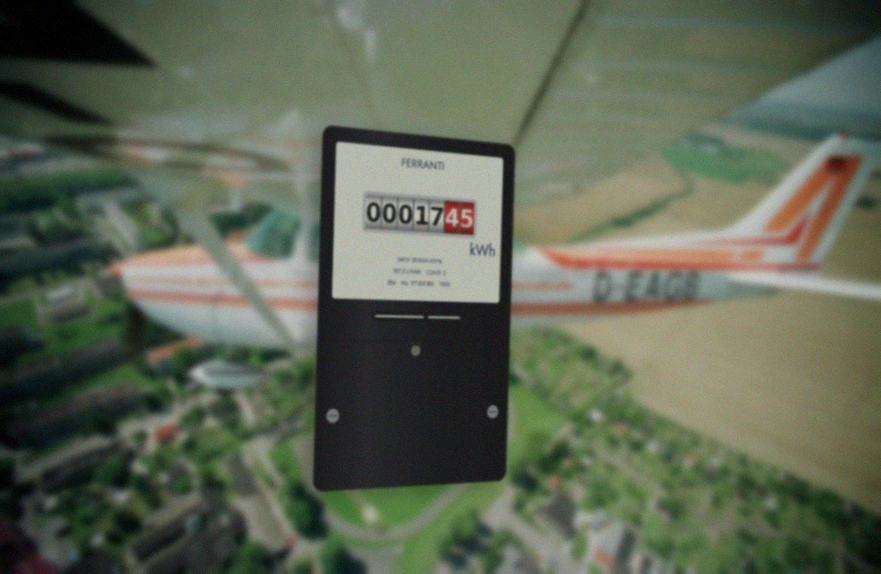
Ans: **17.45** kWh
